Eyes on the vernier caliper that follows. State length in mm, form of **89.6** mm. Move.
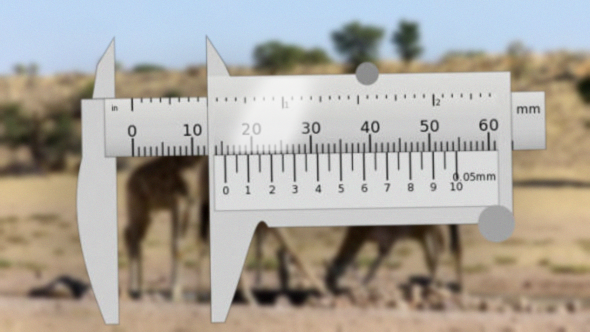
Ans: **15.5** mm
